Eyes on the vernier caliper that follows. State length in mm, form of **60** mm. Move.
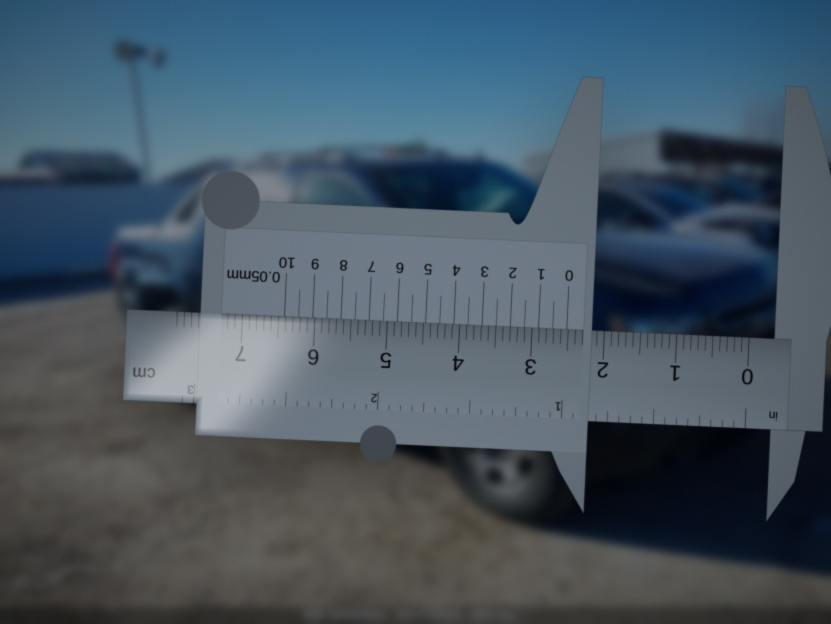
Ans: **25.2** mm
